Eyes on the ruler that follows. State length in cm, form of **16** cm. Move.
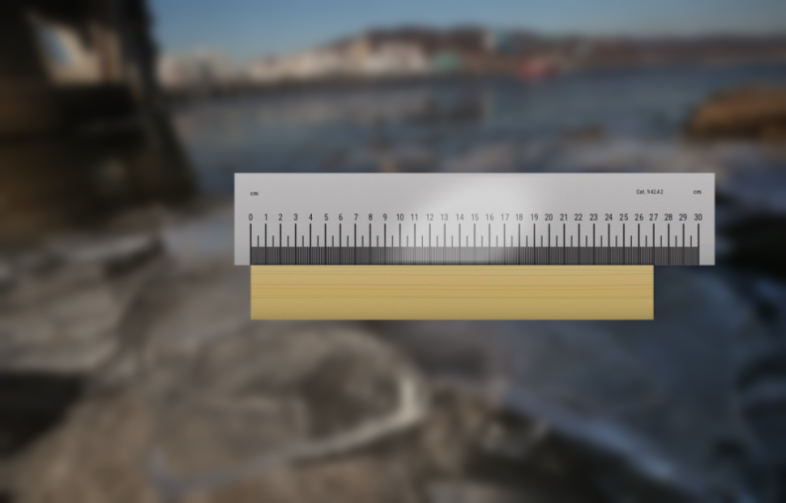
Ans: **27** cm
